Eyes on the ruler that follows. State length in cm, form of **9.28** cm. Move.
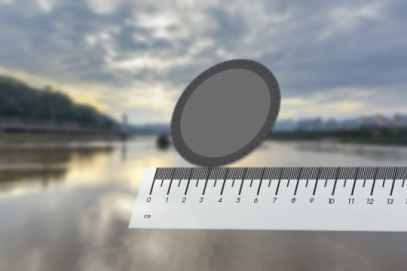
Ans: **6** cm
